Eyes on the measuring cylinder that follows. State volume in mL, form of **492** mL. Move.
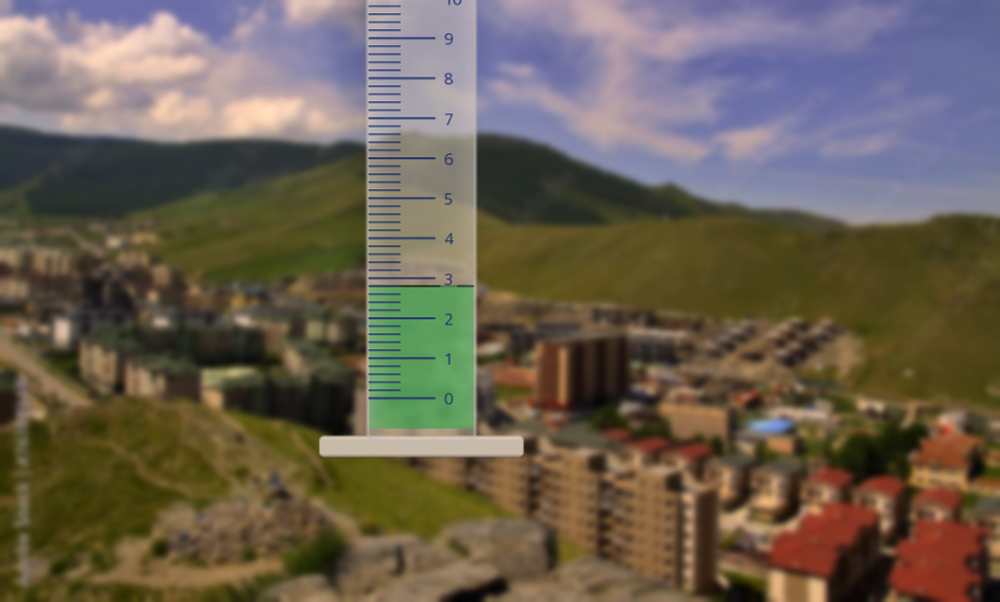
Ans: **2.8** mL
